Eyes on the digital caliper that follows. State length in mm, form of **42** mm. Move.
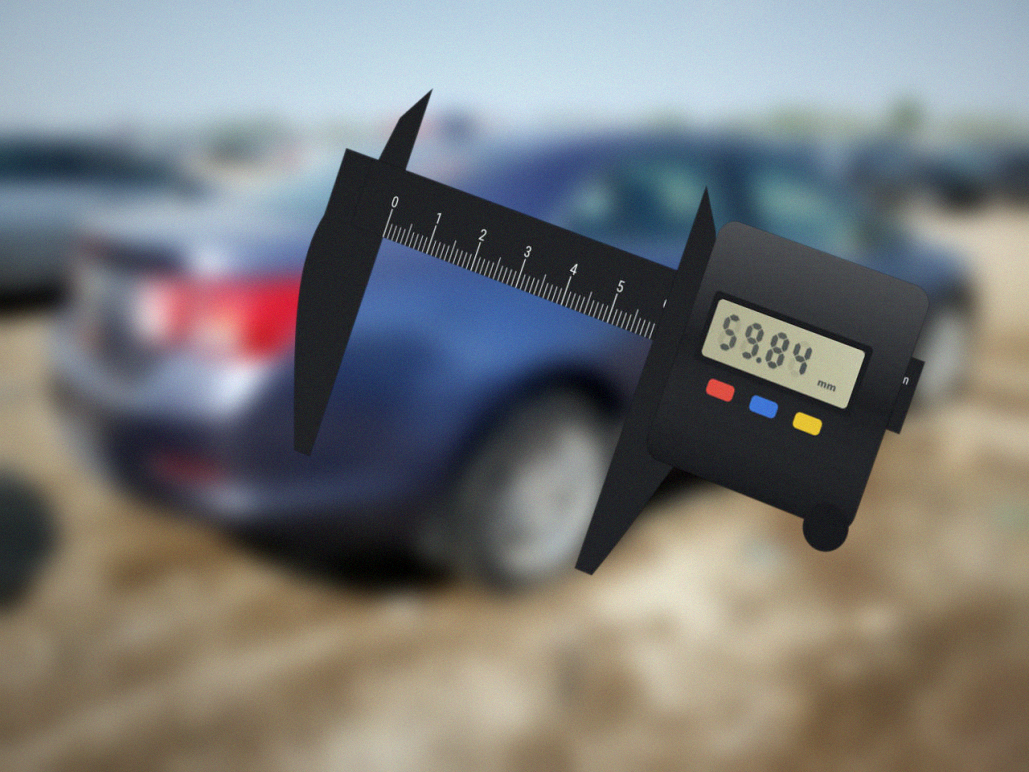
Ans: **59.84** mm
